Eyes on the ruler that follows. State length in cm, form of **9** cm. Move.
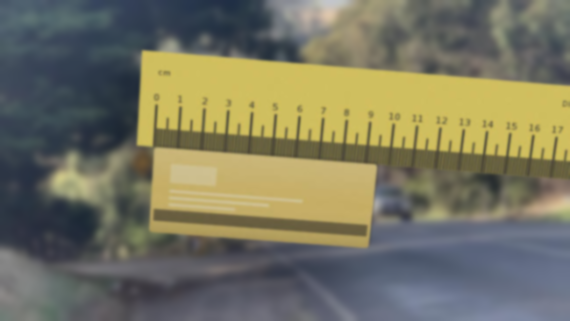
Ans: **9.5** cm
